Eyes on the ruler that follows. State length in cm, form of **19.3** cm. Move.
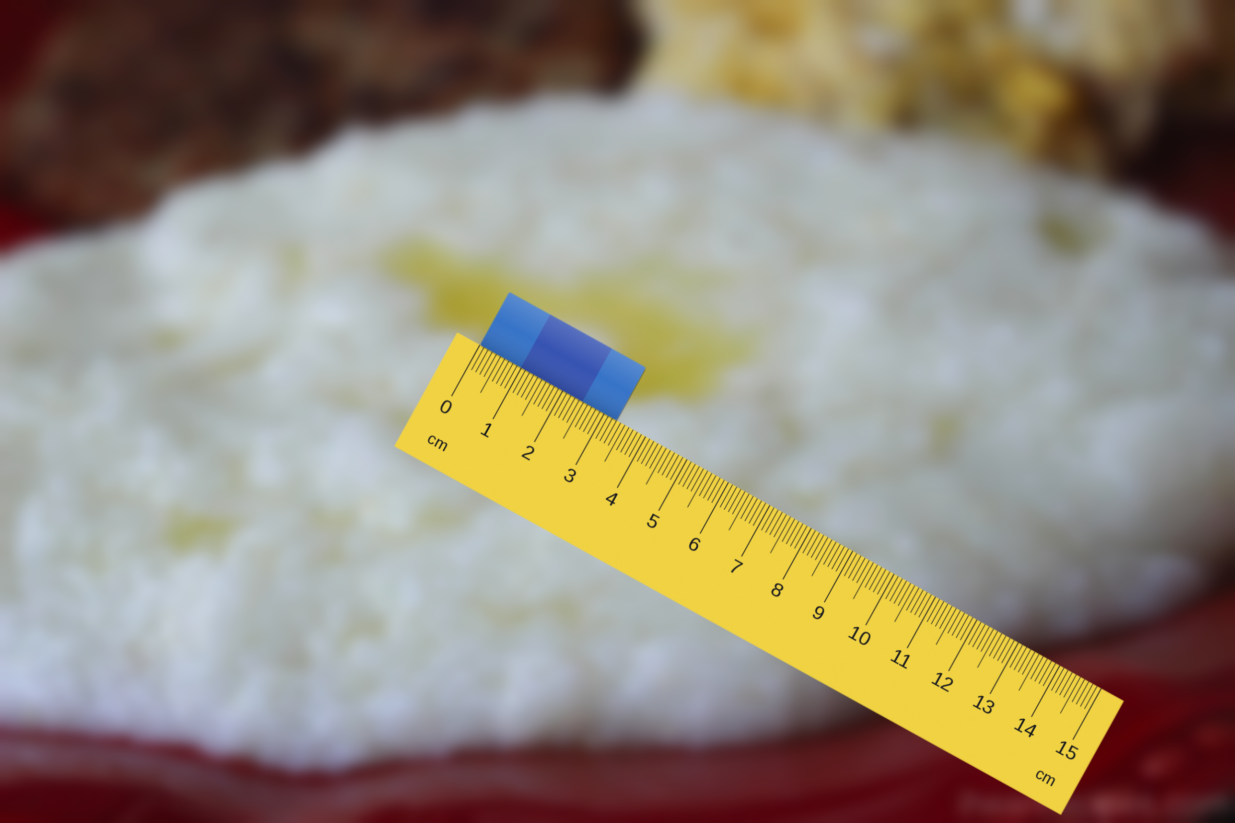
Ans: **3.3** cm
